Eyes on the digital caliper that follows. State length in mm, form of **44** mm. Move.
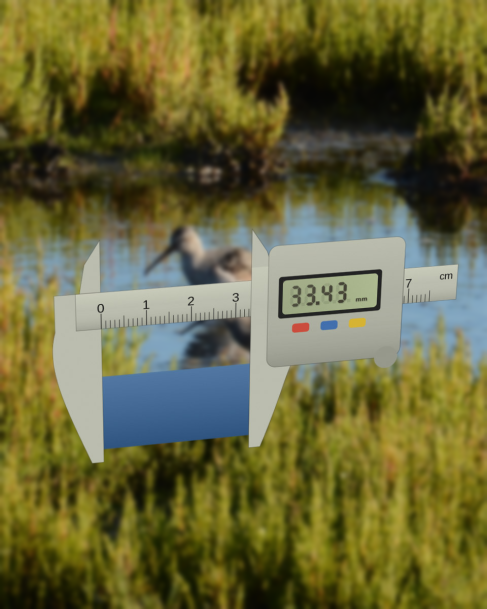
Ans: **33.43** mm
